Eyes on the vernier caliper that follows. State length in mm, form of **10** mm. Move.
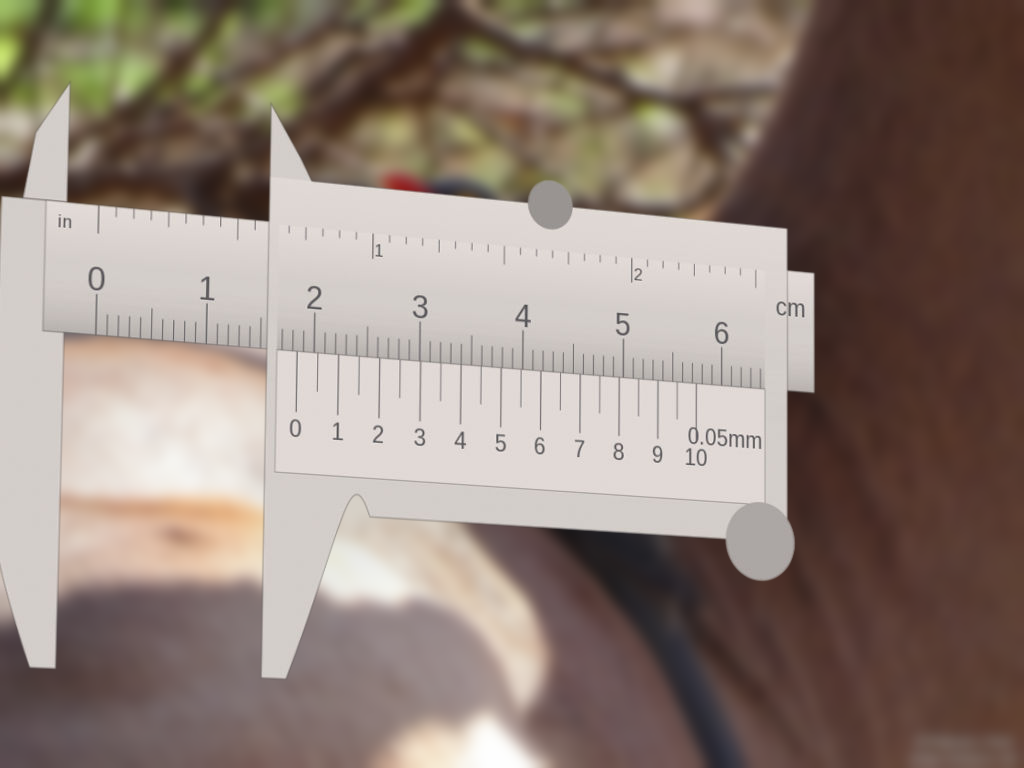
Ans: **18.4** mm
